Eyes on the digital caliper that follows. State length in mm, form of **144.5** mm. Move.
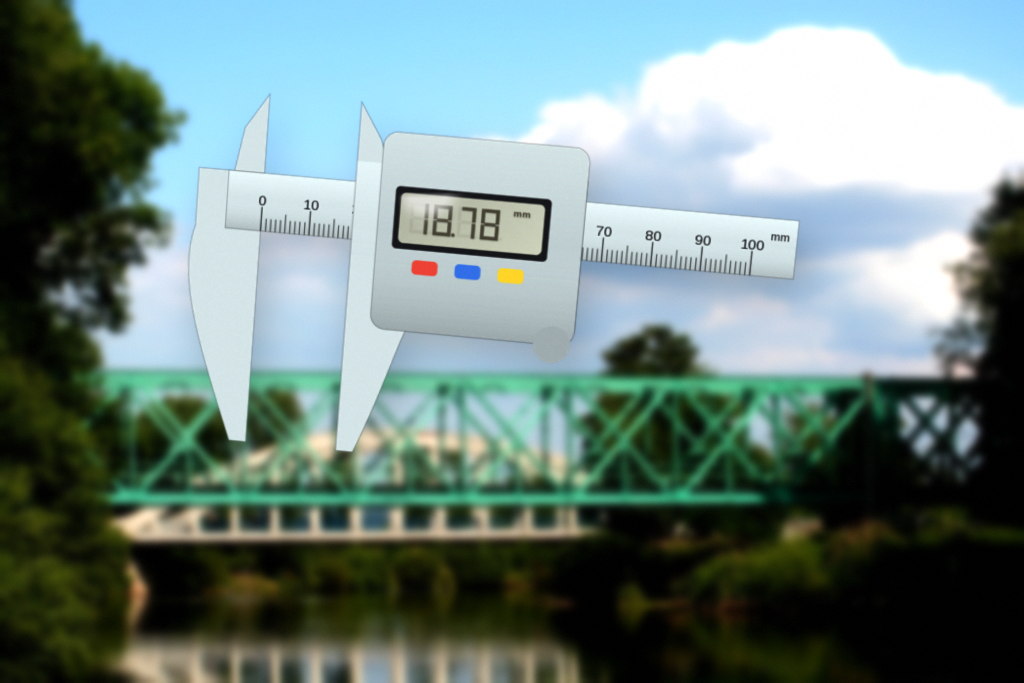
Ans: **18.78** mm
